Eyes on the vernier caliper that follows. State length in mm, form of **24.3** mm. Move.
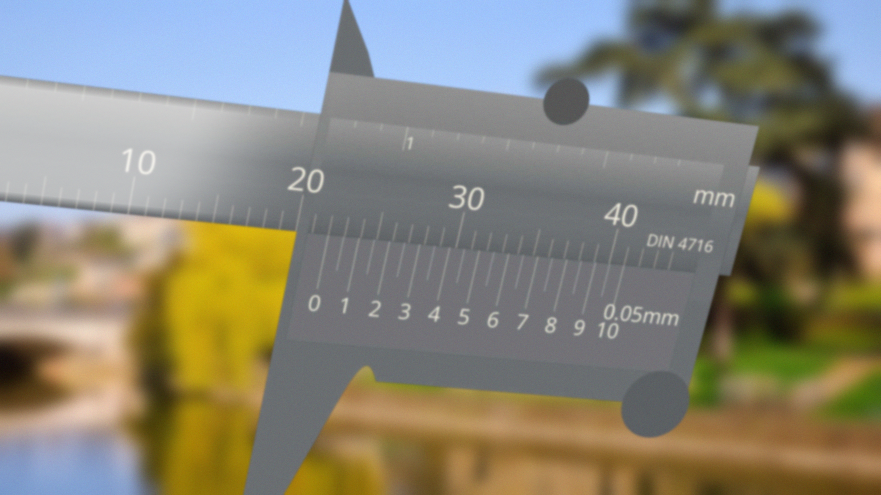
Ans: **22.0** mm
